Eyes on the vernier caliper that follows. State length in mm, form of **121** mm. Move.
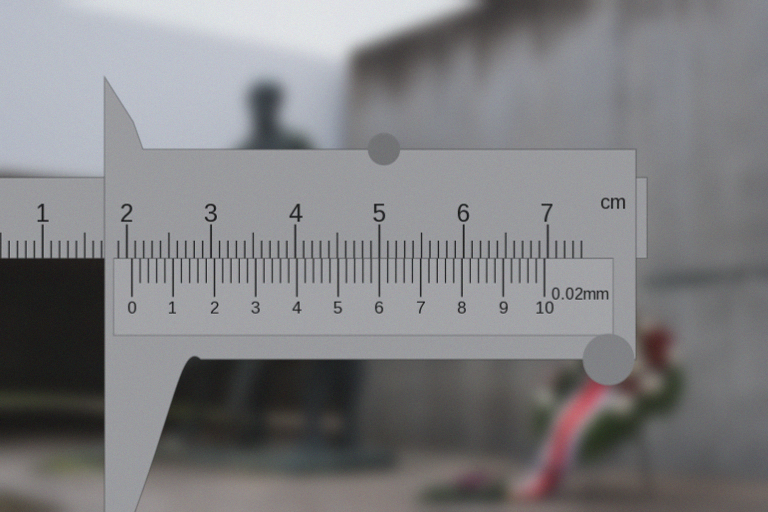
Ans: **20.6** mm
